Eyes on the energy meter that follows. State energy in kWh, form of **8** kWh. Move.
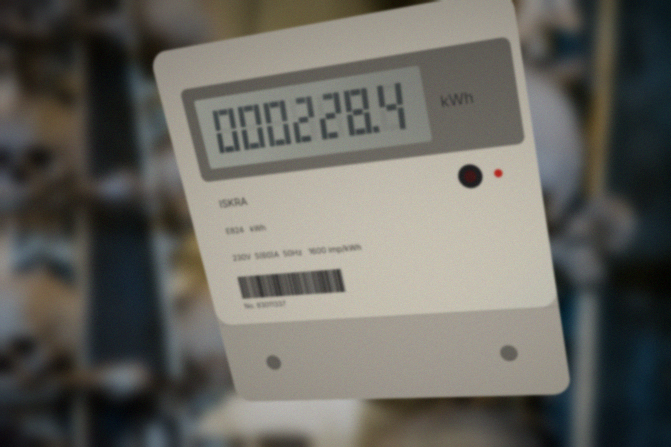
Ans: **228.4** kWh
